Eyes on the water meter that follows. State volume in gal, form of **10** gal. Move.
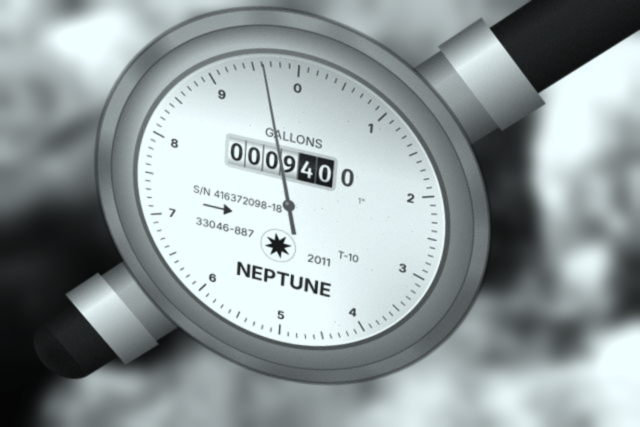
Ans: **9399.6** gal
